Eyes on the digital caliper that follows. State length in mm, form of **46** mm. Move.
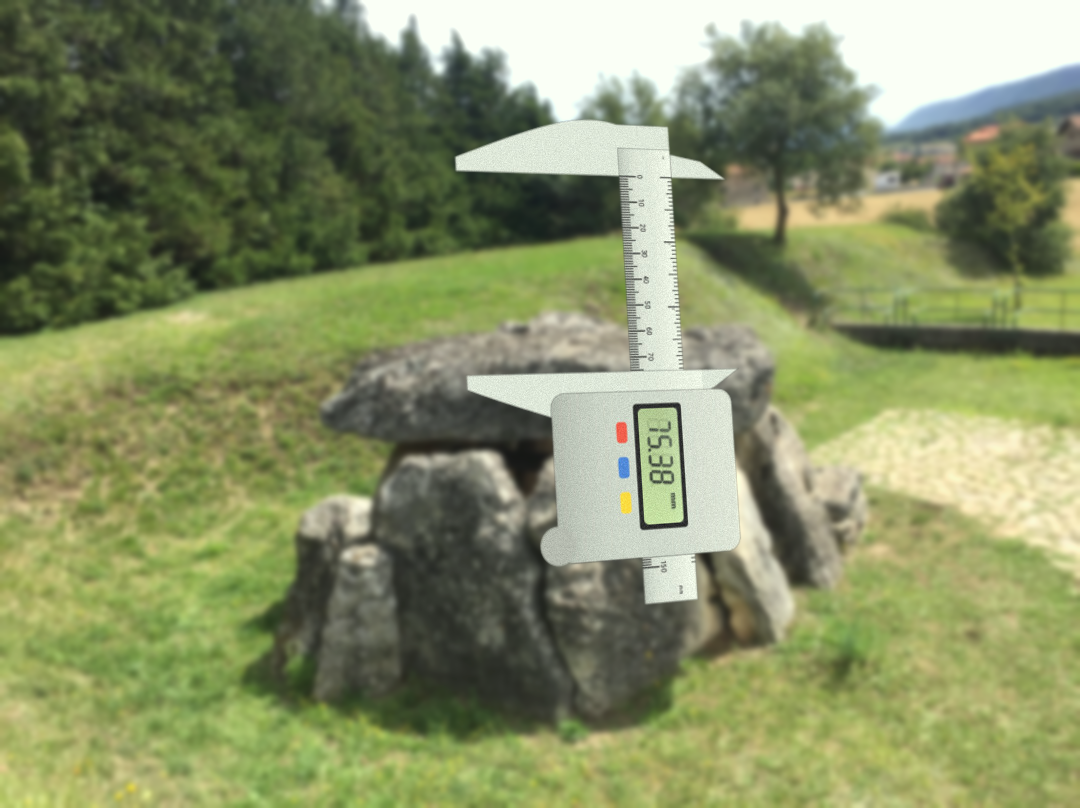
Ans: **75.38** mm
